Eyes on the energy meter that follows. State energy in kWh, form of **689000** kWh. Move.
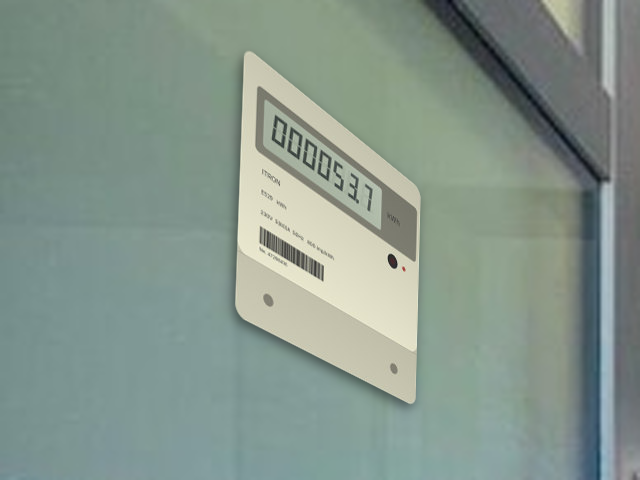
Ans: **53.7** kWh
